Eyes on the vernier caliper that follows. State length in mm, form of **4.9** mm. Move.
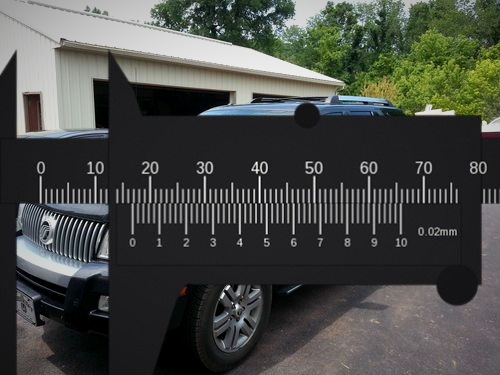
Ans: **16.8** mm
